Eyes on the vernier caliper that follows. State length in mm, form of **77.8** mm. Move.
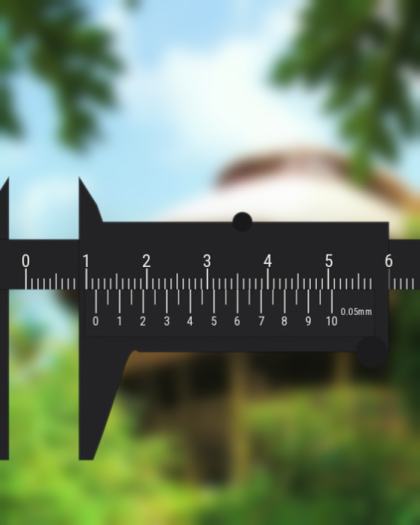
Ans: **11.6** mm
